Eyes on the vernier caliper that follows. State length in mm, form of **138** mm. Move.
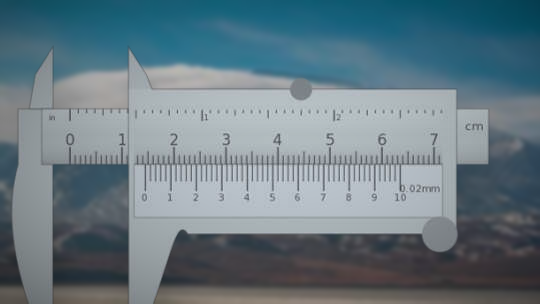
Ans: **14.5** mm
